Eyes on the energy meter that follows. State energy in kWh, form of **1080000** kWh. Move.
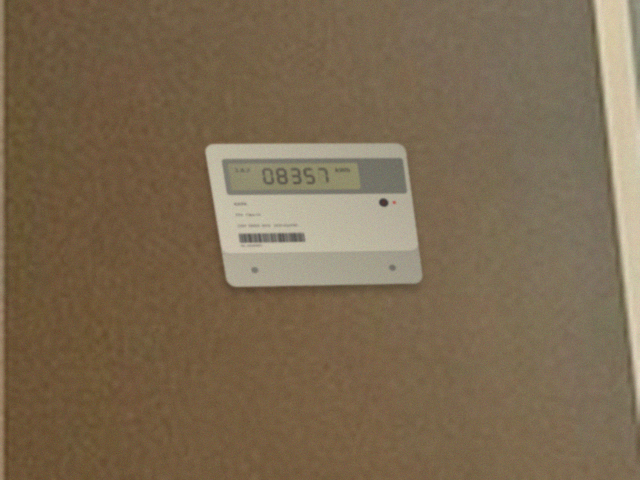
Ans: **8357** kWh
